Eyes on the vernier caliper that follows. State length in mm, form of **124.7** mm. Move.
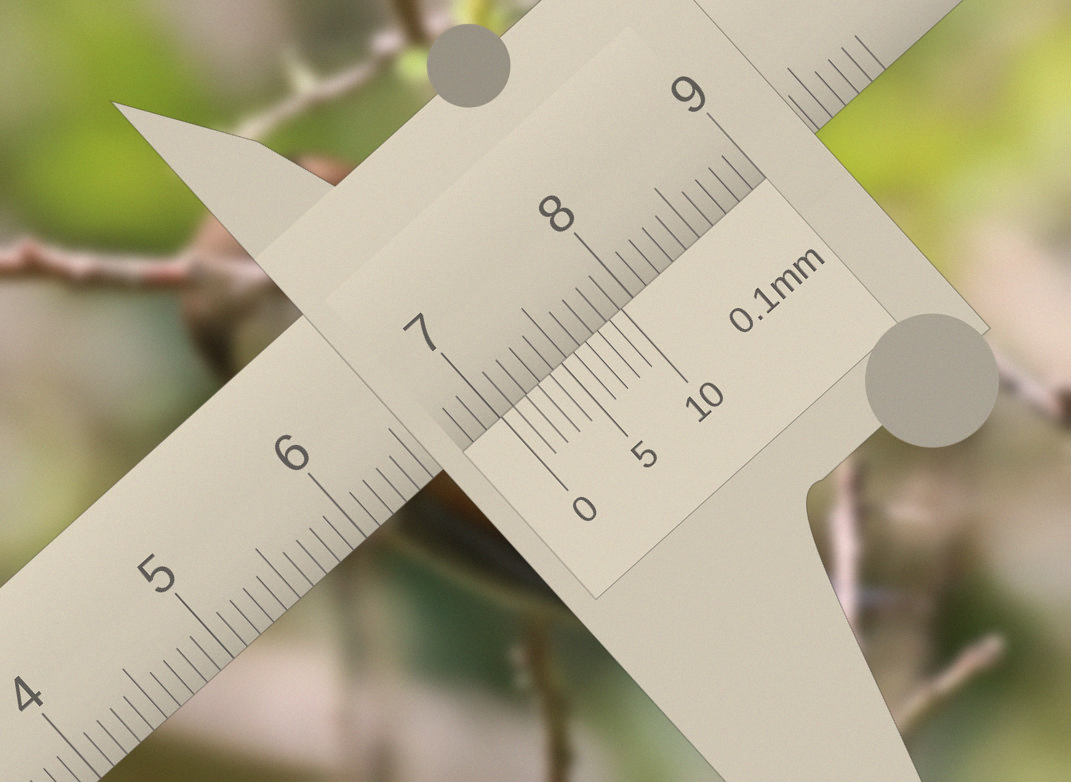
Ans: **70.1** mm
